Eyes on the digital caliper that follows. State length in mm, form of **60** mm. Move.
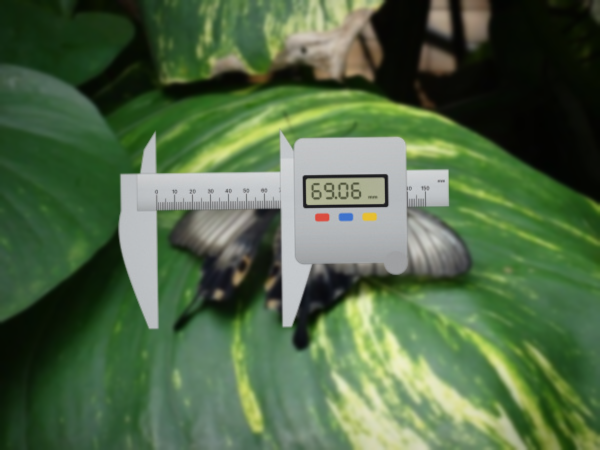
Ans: **69.06** mm
